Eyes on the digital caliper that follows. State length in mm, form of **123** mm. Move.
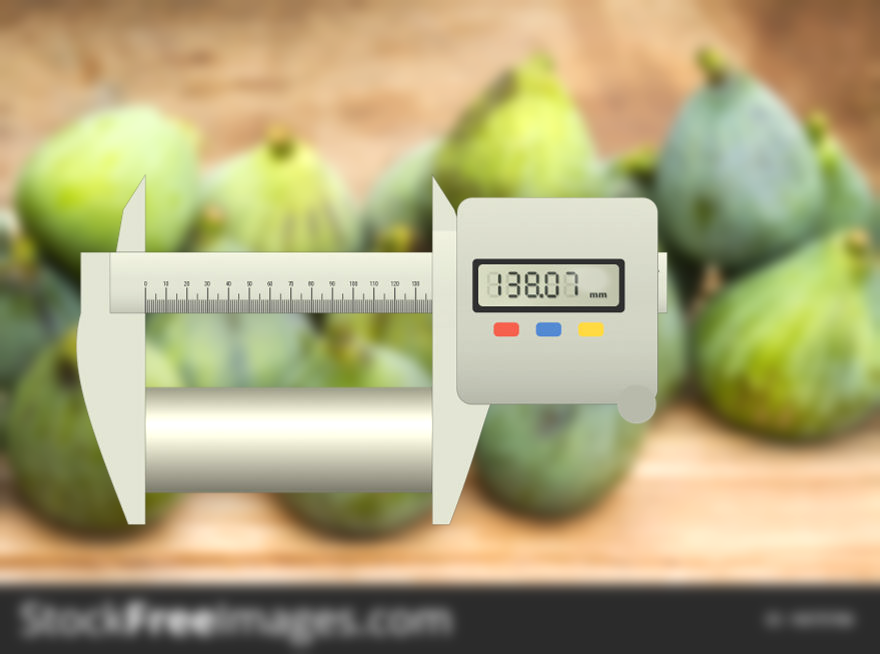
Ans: **138.07** mm
